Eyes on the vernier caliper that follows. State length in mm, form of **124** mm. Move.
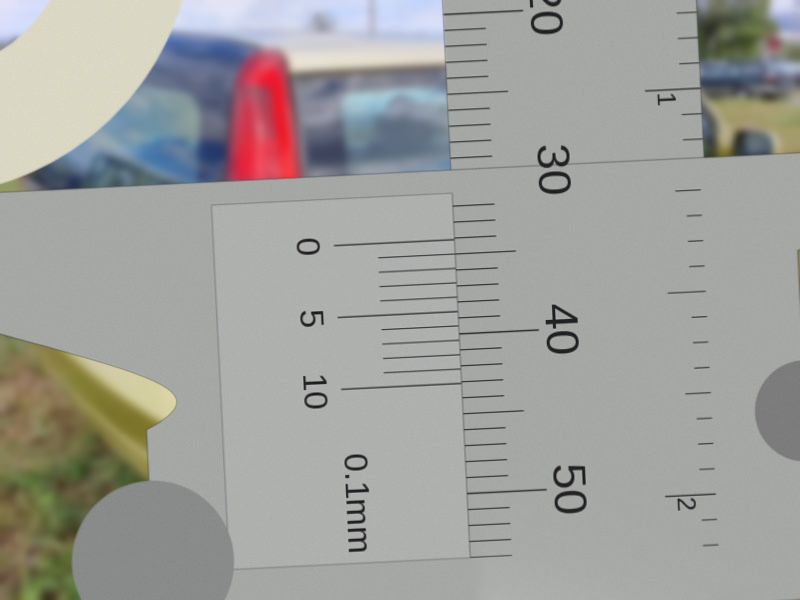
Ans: **34.1** mm
